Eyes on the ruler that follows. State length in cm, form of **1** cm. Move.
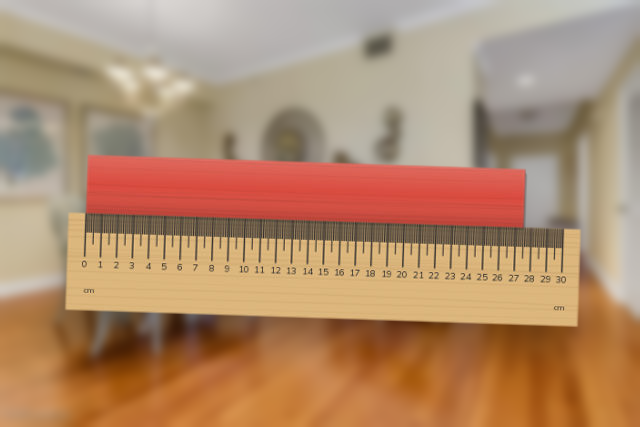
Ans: **27.5** cm
